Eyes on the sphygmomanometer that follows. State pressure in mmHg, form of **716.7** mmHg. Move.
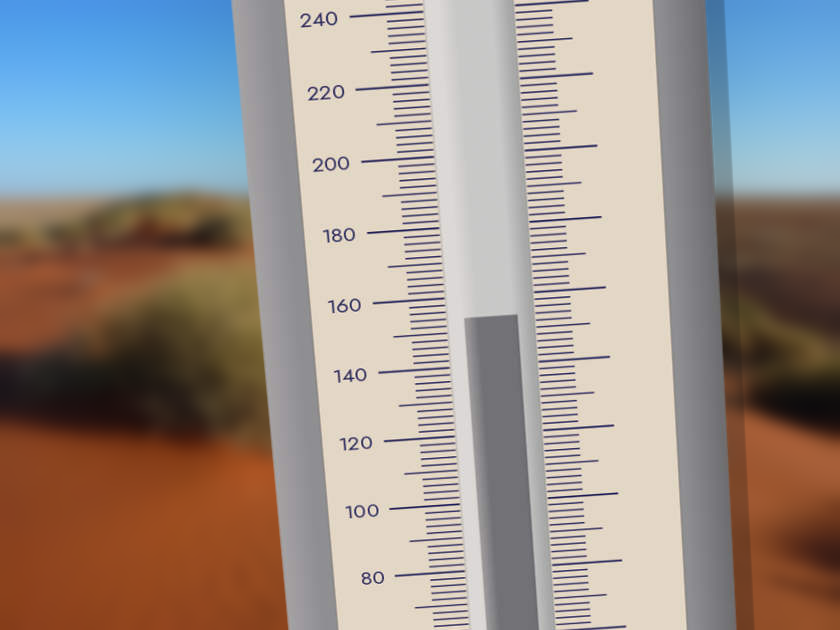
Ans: **154** mmHg
